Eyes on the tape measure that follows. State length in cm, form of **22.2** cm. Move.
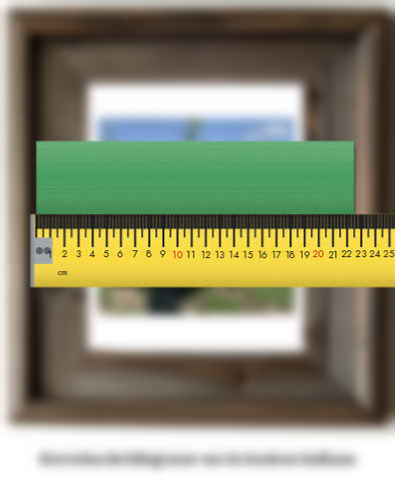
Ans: **22.5** cm
